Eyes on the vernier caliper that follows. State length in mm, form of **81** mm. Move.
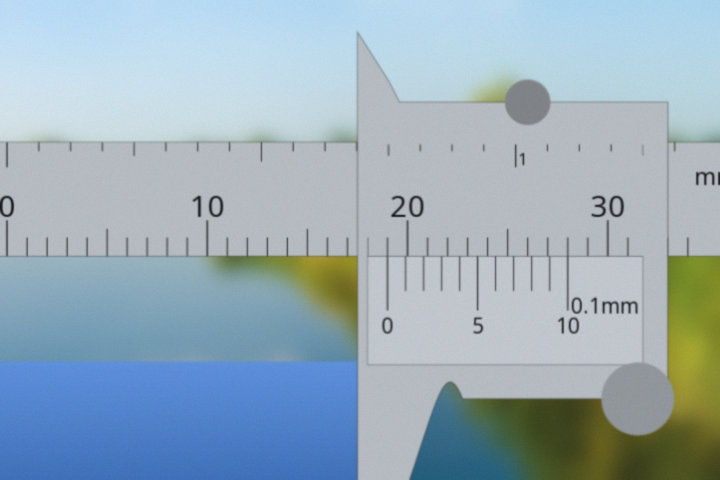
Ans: **19.0** mm
